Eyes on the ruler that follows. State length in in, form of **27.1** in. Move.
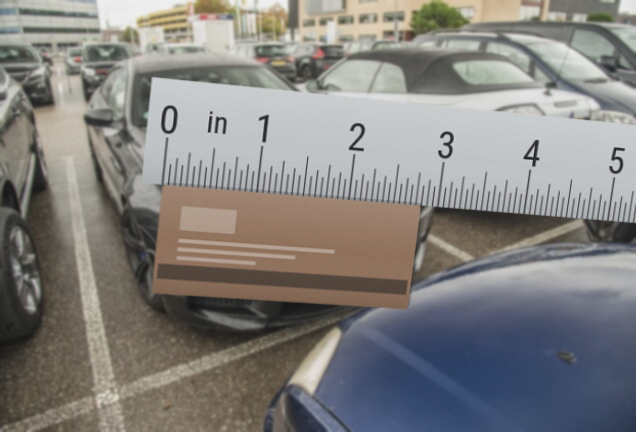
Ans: **2.8125** in
